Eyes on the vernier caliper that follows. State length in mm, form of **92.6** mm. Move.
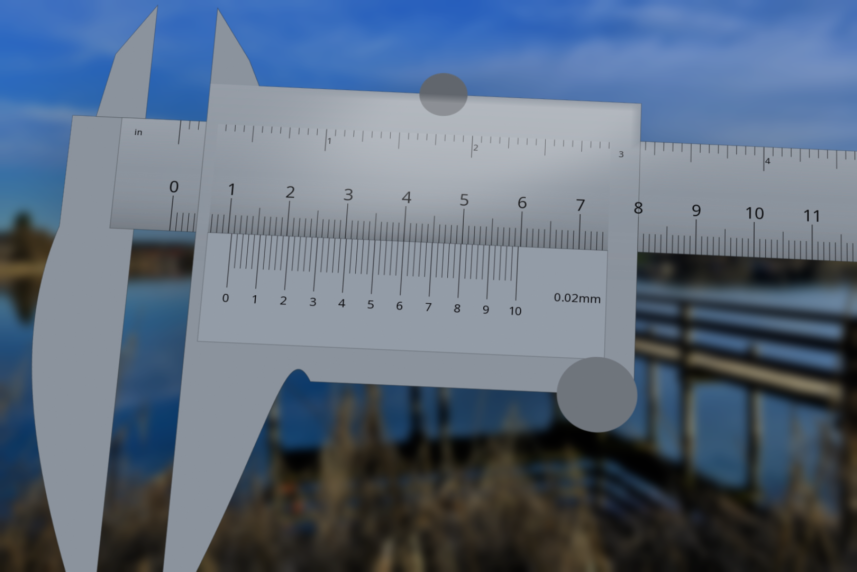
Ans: **10.6** mm
